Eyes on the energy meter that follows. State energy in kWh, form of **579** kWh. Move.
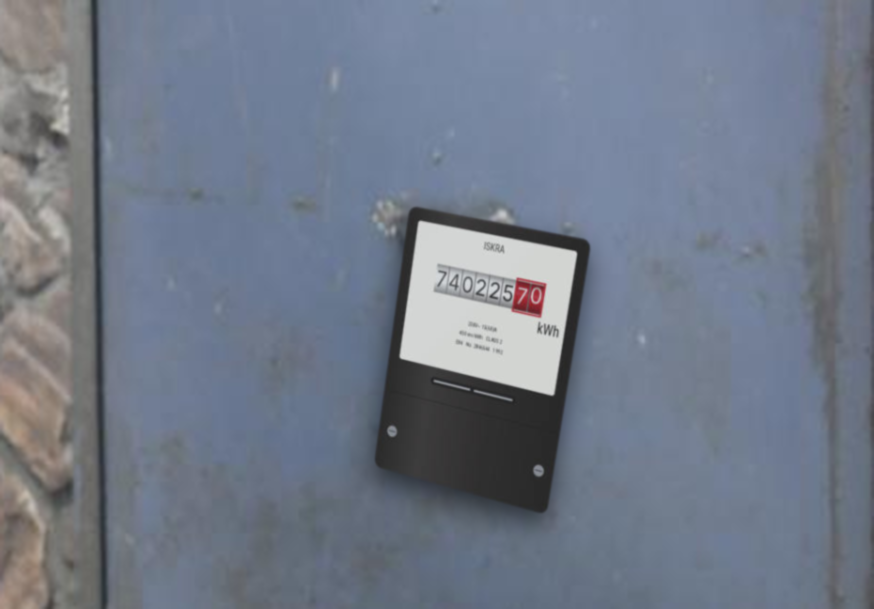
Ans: **740225.70** kWh
